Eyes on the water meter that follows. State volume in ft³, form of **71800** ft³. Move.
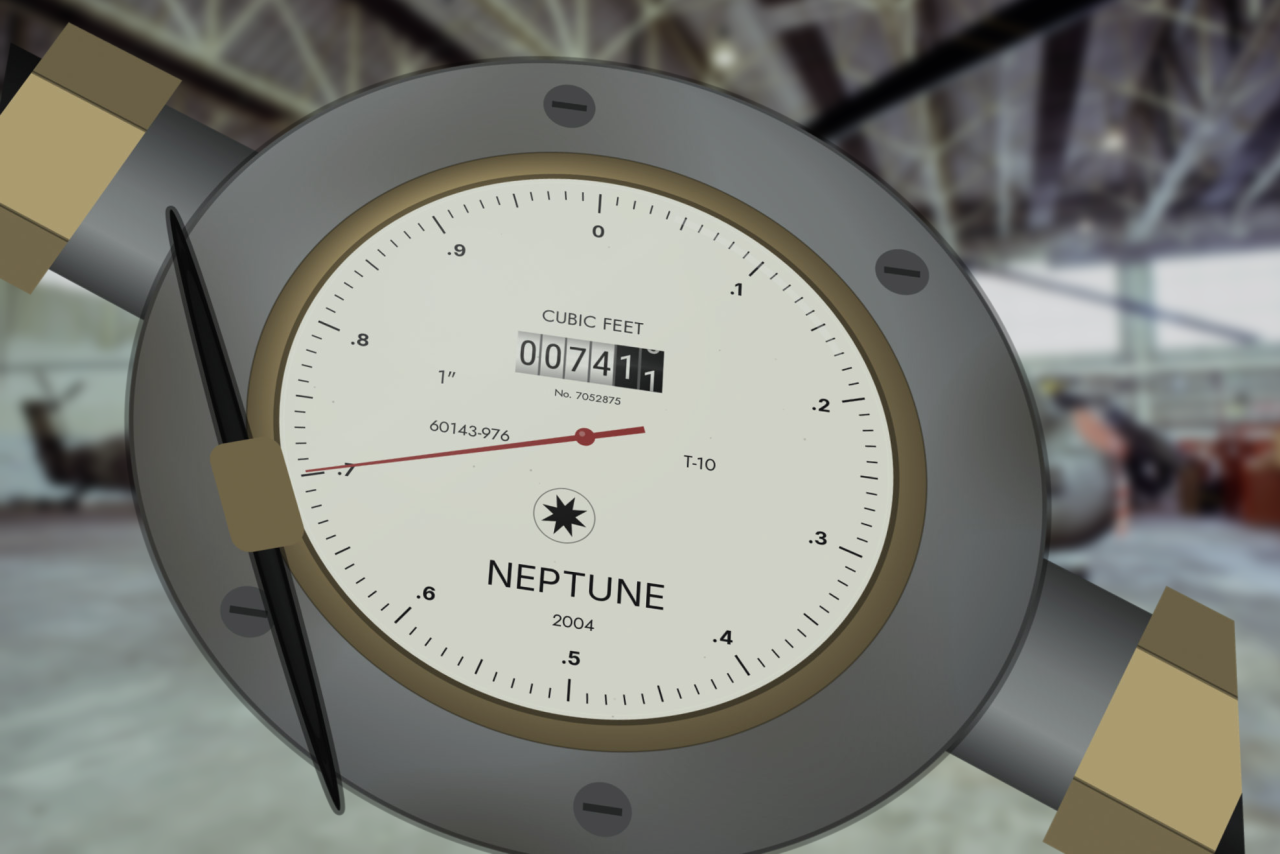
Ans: **7410.70** ft³
